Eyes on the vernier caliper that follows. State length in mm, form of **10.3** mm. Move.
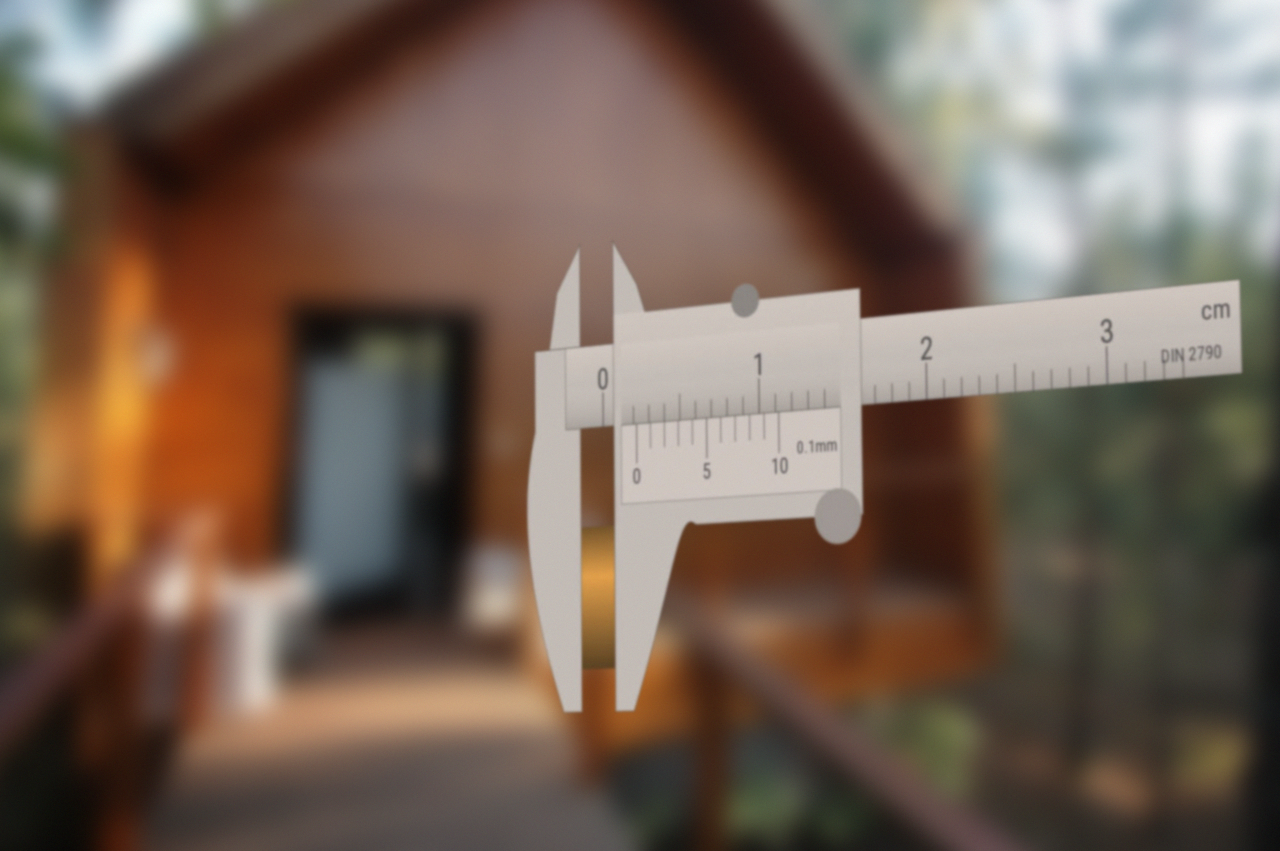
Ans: **2.2** mm
